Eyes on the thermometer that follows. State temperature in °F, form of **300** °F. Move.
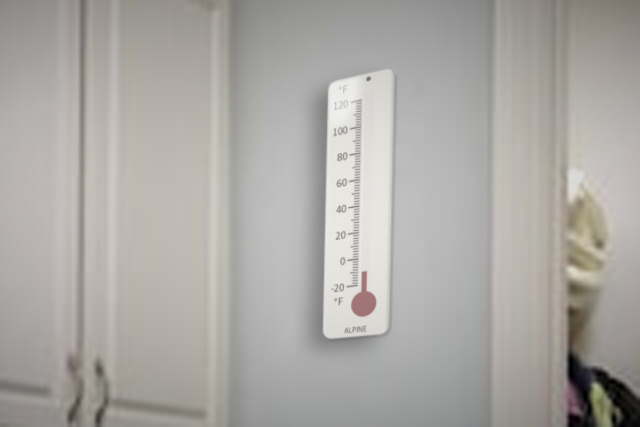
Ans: **-10** °F
